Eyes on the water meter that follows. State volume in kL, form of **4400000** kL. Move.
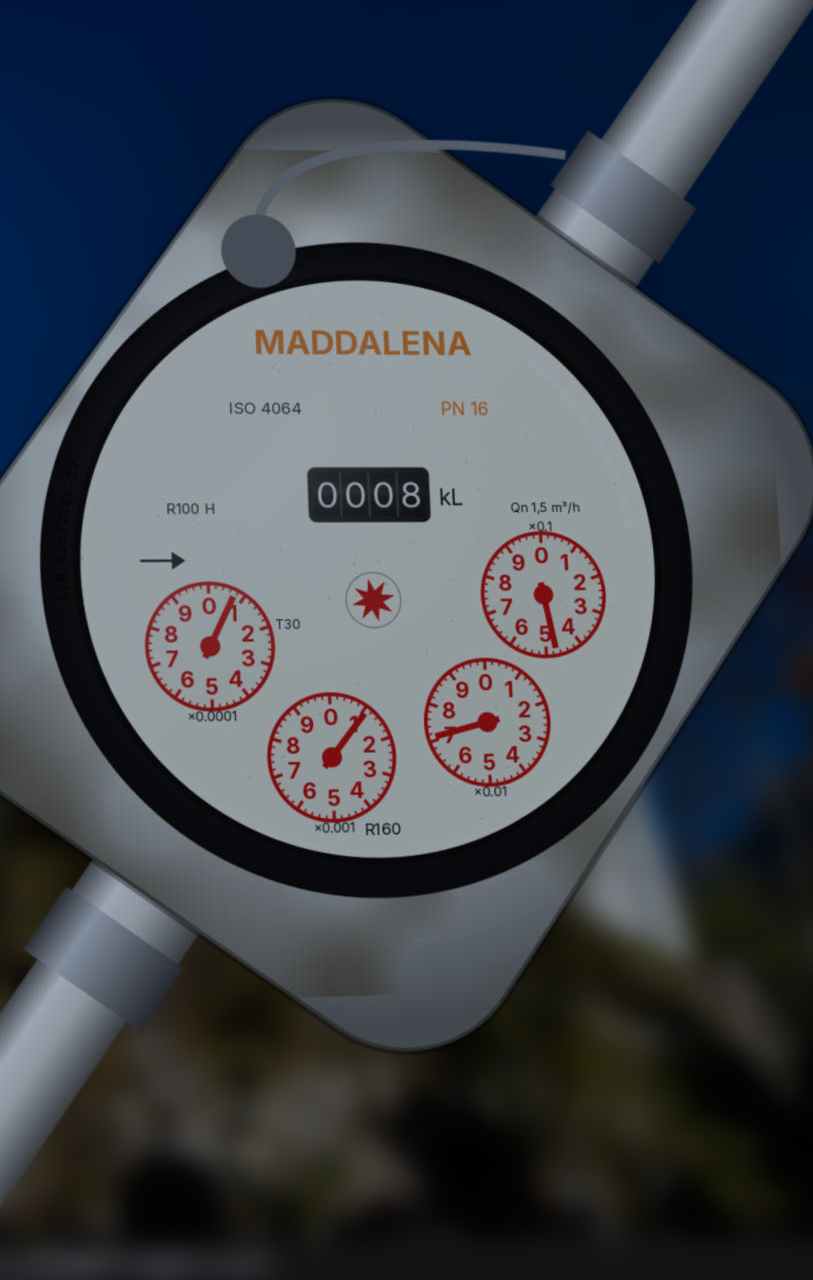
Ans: **8.4710** kL
